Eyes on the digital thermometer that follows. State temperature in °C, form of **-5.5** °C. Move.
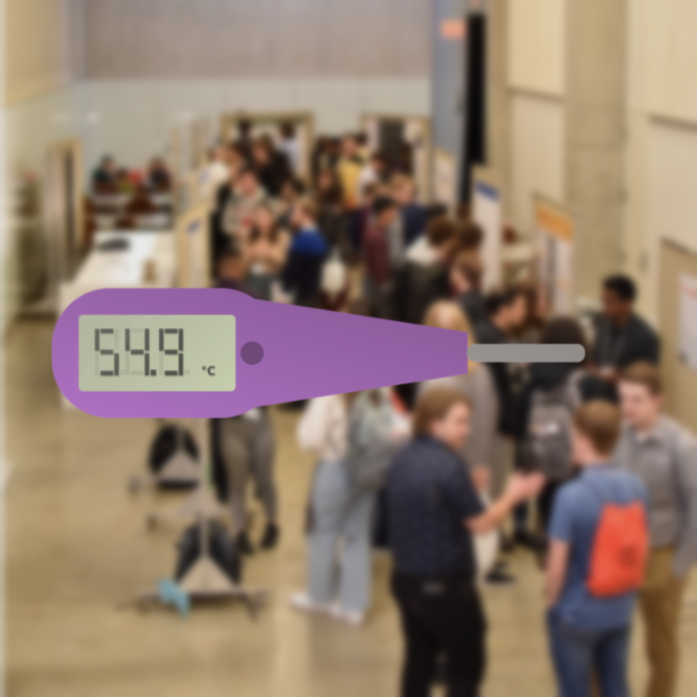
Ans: **54.9** °C
